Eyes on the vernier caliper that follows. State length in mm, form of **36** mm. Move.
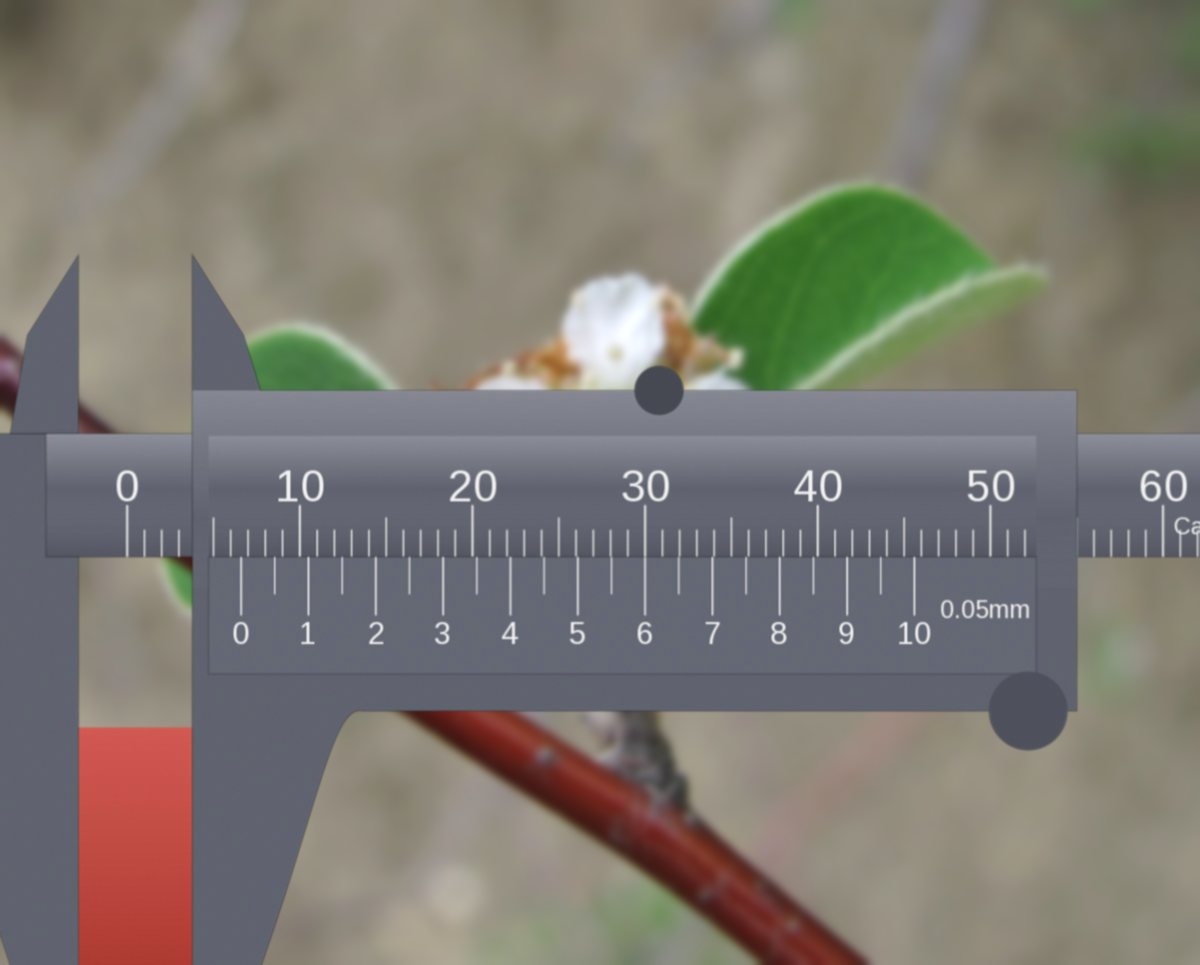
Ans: **6.6** mm
